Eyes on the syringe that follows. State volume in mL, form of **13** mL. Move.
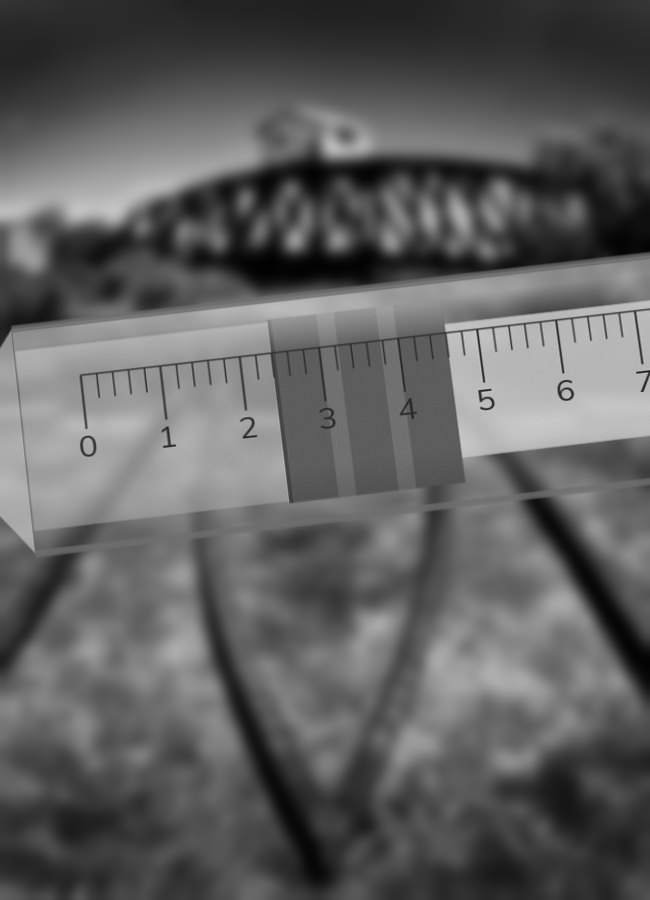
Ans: **2.4** mL
